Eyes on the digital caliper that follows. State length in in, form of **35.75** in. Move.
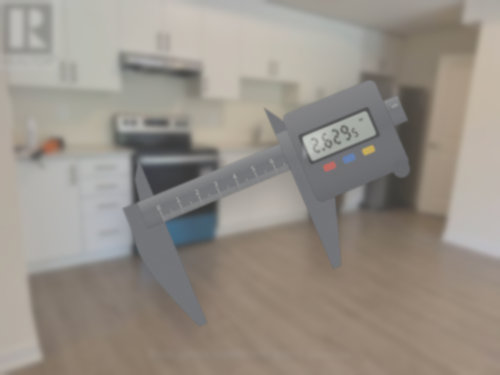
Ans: **2.6295** in
